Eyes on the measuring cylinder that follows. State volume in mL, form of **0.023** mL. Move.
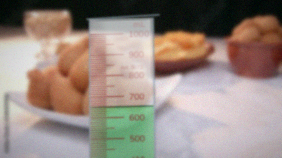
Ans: **650** mL
